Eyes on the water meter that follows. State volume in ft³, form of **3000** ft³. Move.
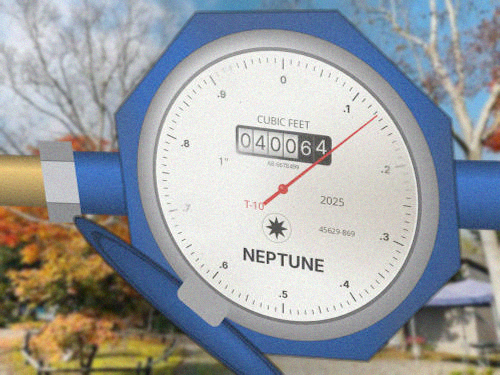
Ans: **40064.13** ft³
